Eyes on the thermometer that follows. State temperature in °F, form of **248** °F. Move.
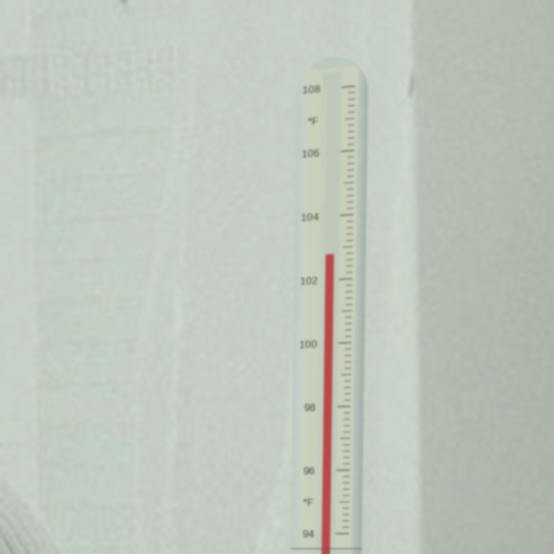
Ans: **102.8** °F
